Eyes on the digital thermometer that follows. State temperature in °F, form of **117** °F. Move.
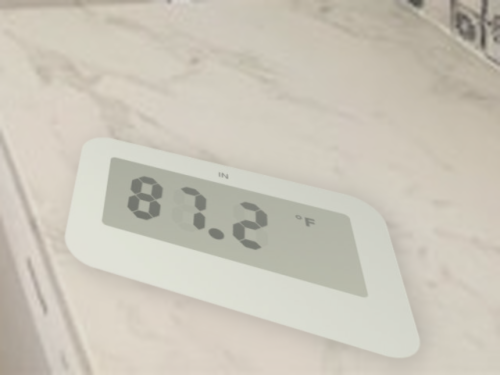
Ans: **87.2** °F
